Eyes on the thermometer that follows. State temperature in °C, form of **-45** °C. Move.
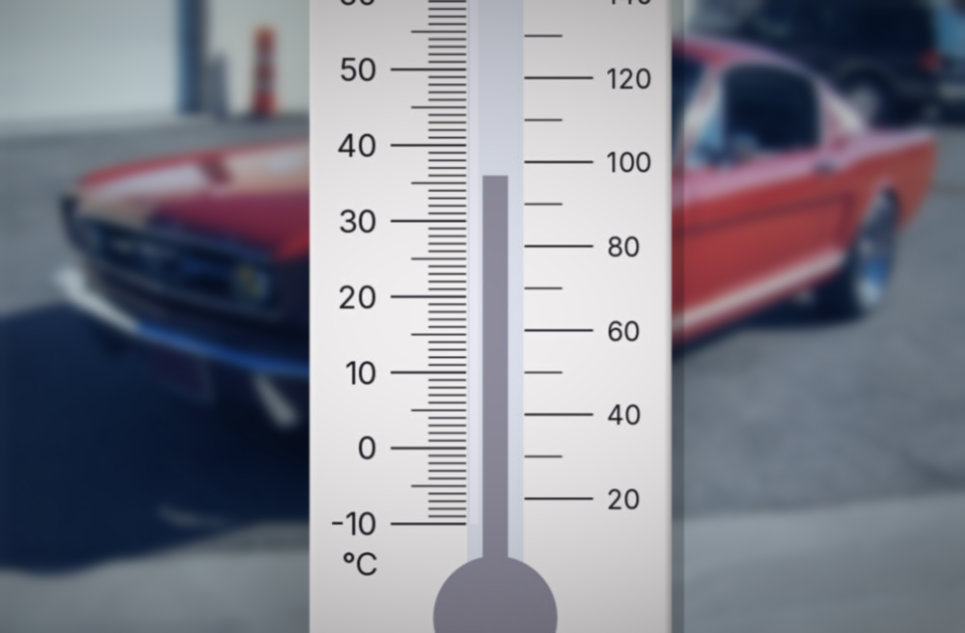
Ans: **36** °C
